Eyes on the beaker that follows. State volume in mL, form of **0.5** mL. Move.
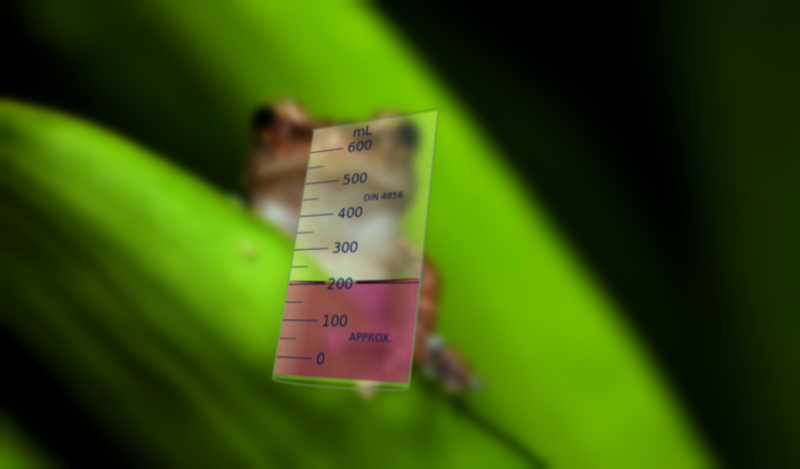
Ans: **200** mL
